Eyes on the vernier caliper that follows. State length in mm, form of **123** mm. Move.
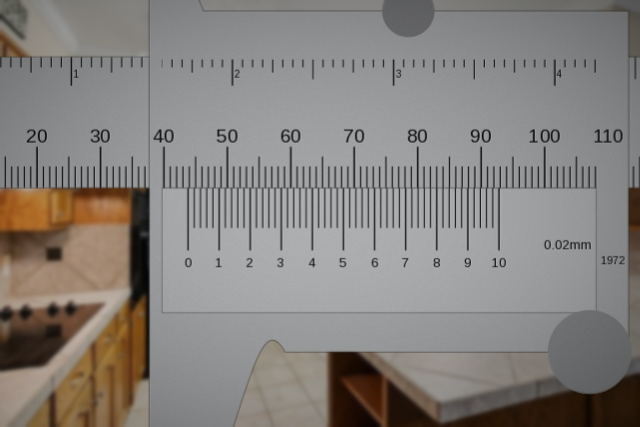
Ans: **43.8** mm
